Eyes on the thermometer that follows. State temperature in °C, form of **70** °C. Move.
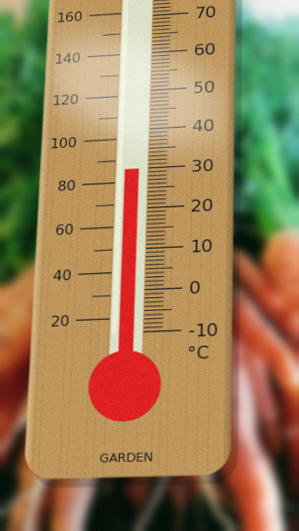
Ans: **30** °C
